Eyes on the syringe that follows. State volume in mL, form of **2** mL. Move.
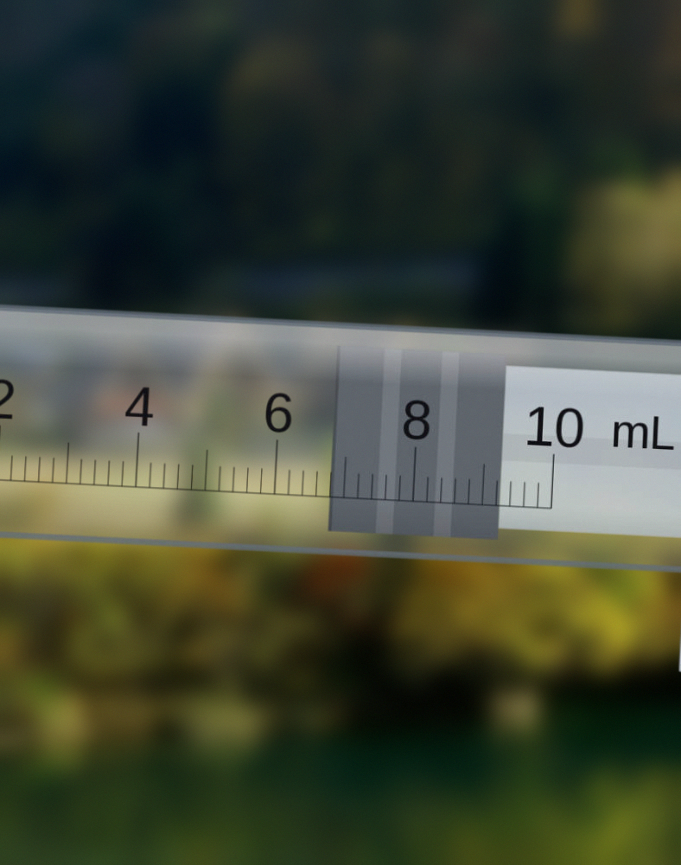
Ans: **6.8** mL
